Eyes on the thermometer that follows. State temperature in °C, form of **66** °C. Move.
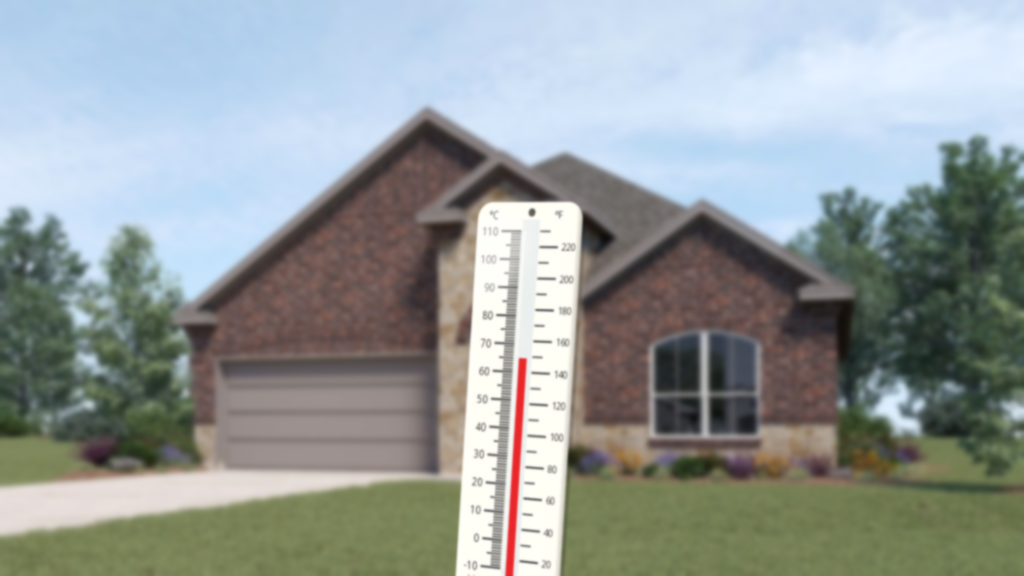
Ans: **65** °C
